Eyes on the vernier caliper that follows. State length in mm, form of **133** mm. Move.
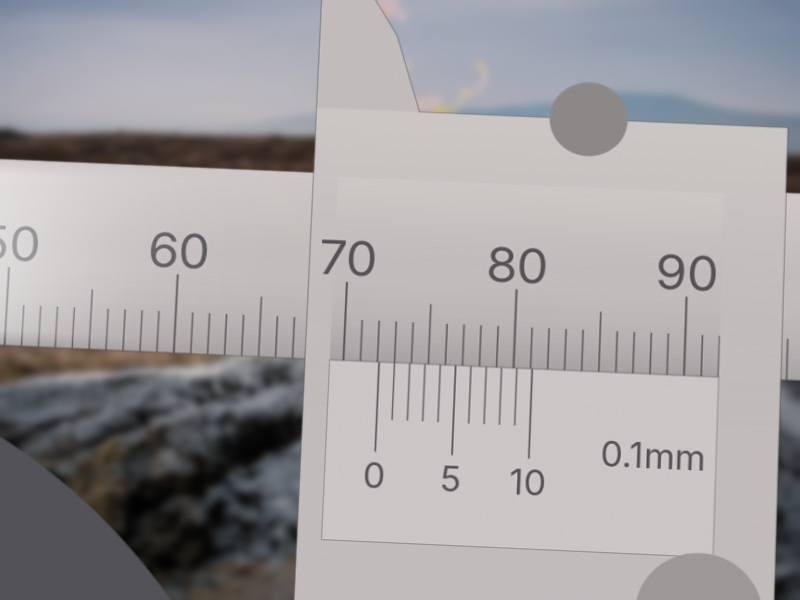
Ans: **72.1** mm
